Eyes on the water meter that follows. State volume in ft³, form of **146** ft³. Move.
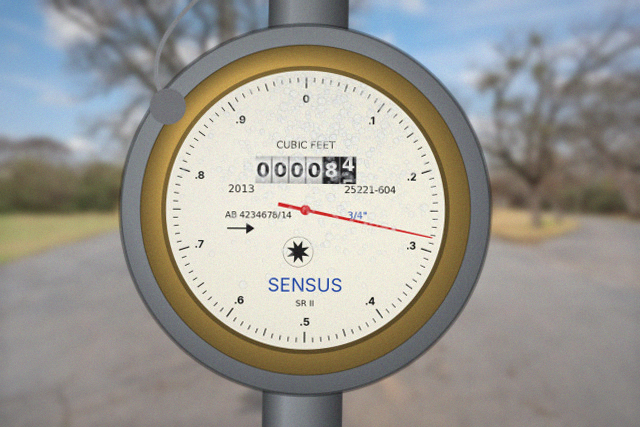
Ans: **84.28** ft³
